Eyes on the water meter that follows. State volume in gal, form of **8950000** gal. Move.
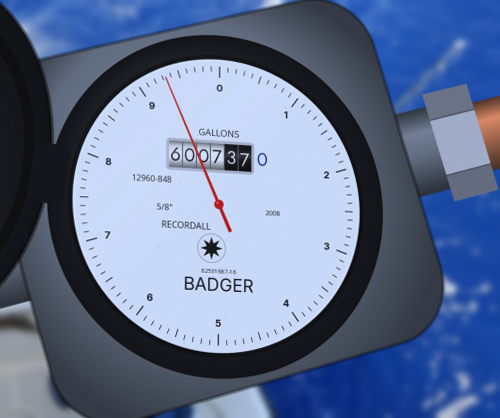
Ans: **6007369.3** gal
